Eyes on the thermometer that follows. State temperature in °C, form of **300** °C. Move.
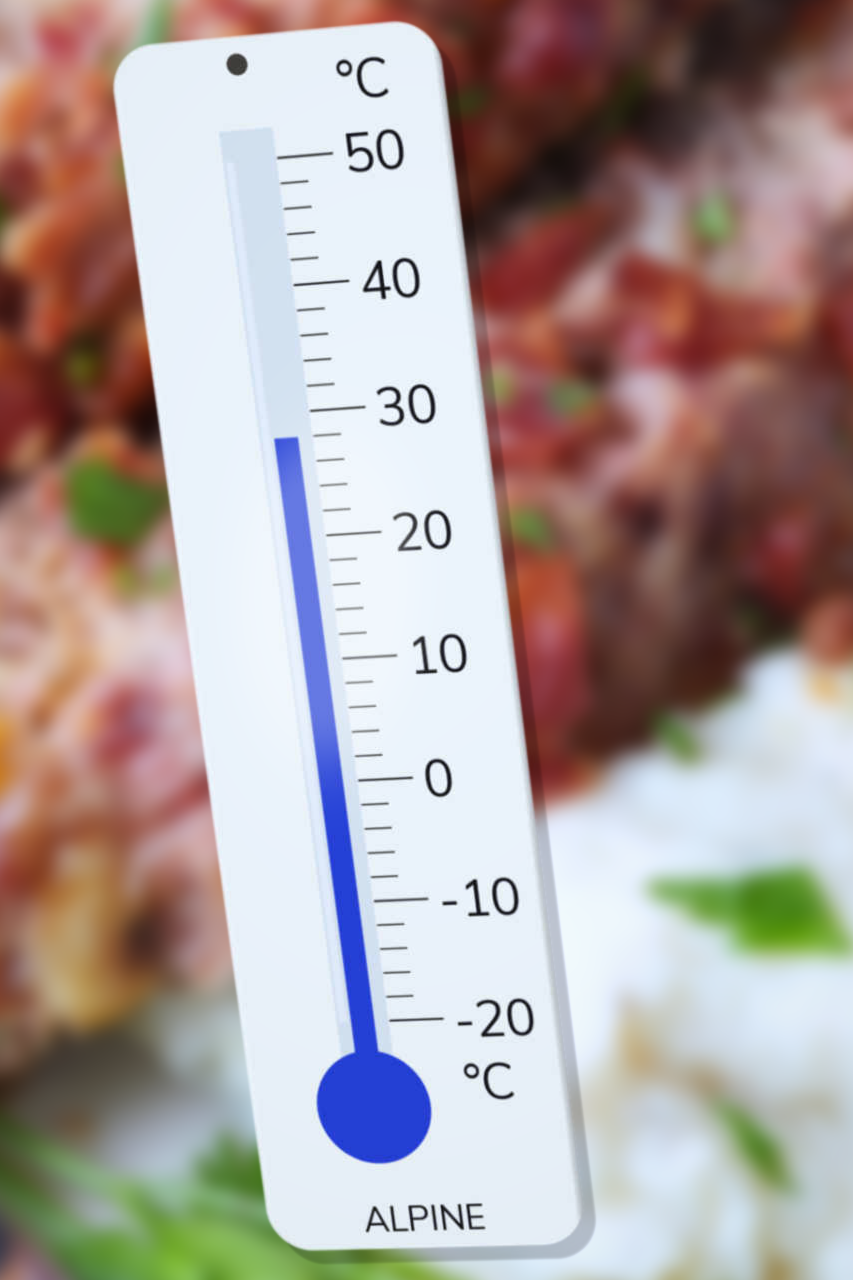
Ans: **28** °C
